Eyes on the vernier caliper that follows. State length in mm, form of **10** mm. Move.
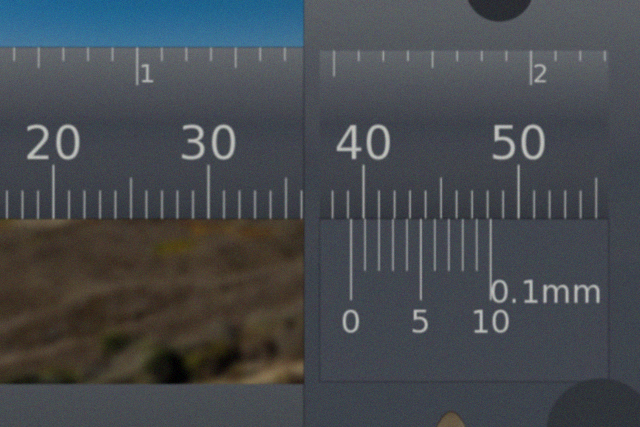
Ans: **39.2** mm
